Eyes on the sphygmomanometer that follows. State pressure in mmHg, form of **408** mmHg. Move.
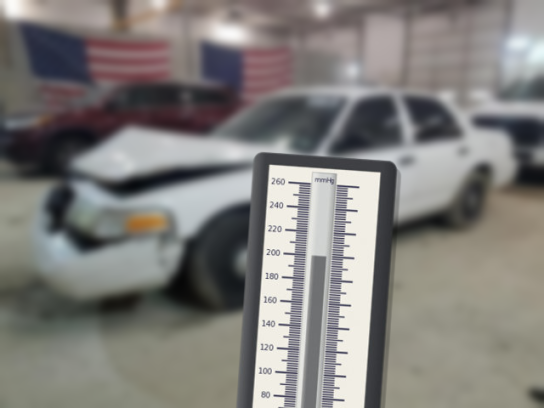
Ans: **200** mmHg
